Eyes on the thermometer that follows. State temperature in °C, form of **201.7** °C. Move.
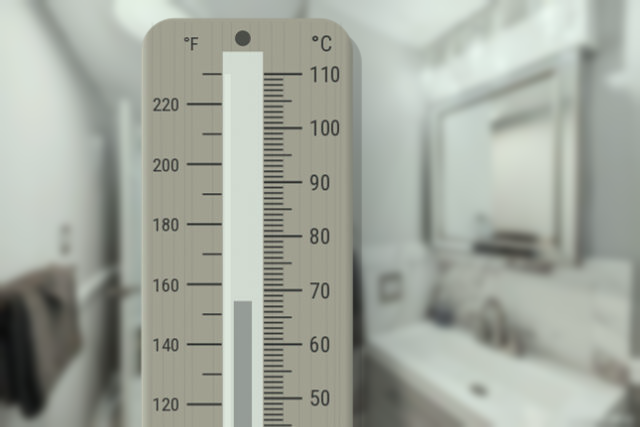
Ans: **68** °C
